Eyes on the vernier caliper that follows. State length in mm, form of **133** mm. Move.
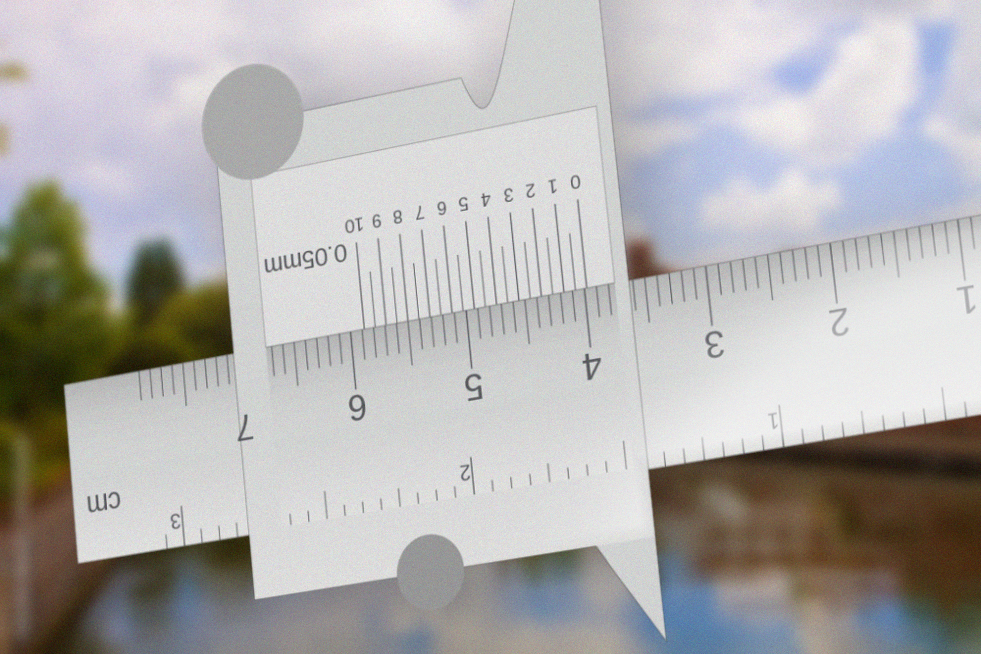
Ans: **39.8** mm
